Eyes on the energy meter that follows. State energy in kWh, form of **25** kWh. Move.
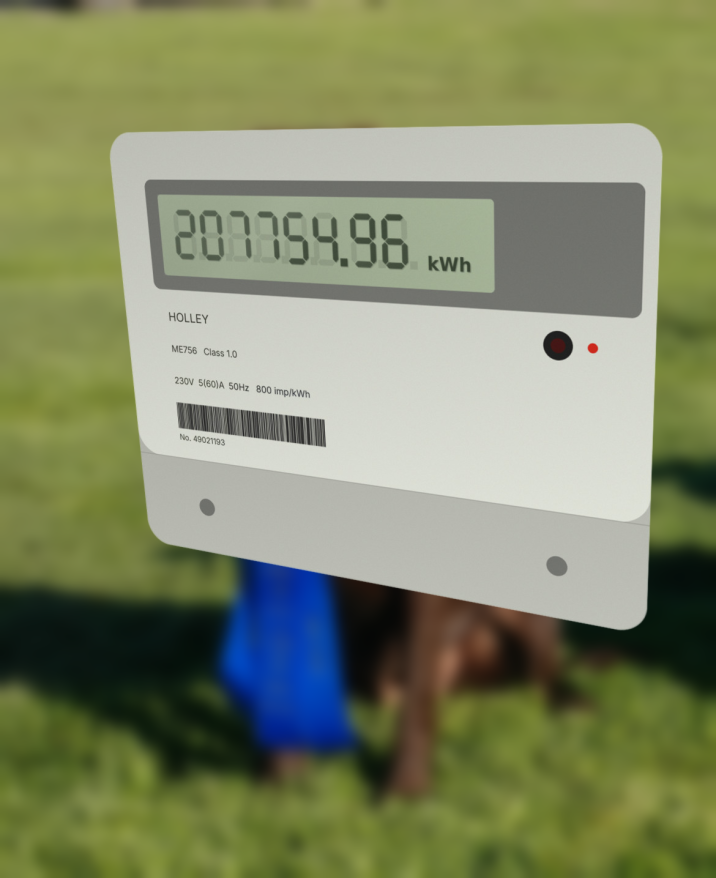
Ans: **207754.96** kWh
